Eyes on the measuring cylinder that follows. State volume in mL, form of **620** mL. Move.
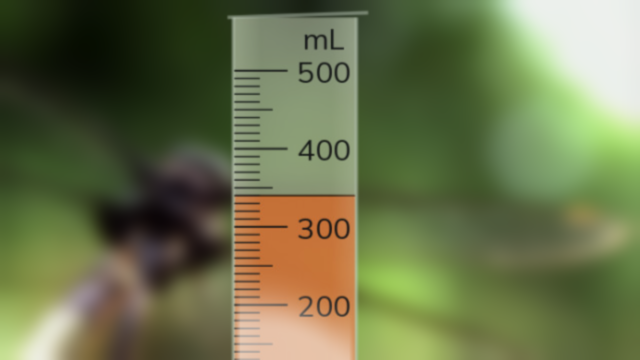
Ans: **340** mL
